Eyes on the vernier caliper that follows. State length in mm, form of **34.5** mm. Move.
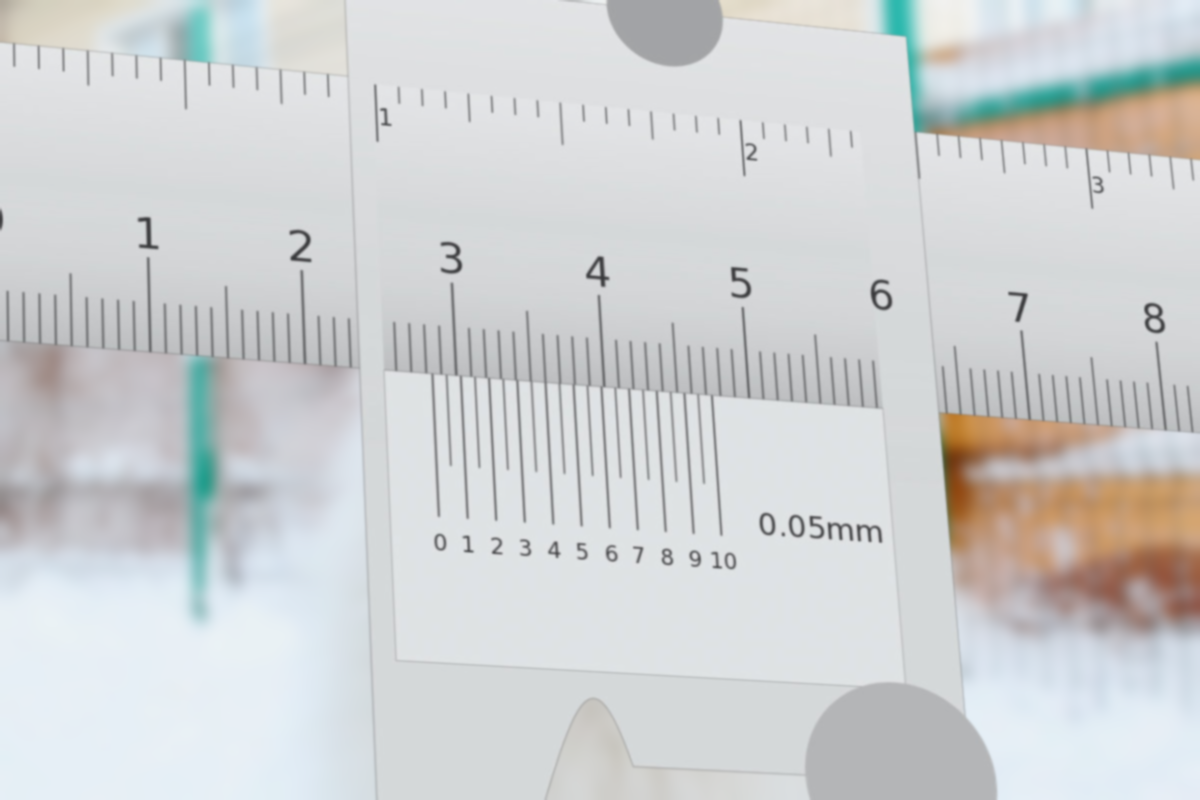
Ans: **28.4** mm
